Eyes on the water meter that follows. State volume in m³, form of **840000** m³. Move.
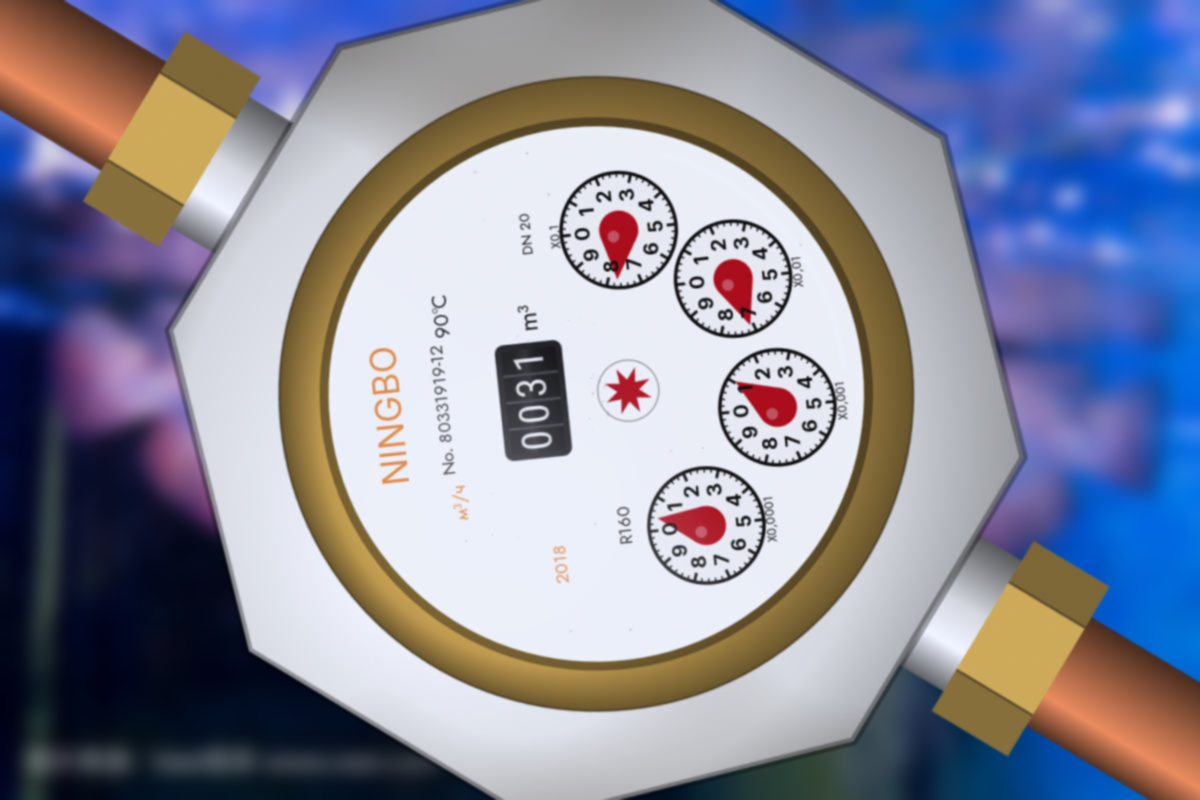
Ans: **31.7710** m³
